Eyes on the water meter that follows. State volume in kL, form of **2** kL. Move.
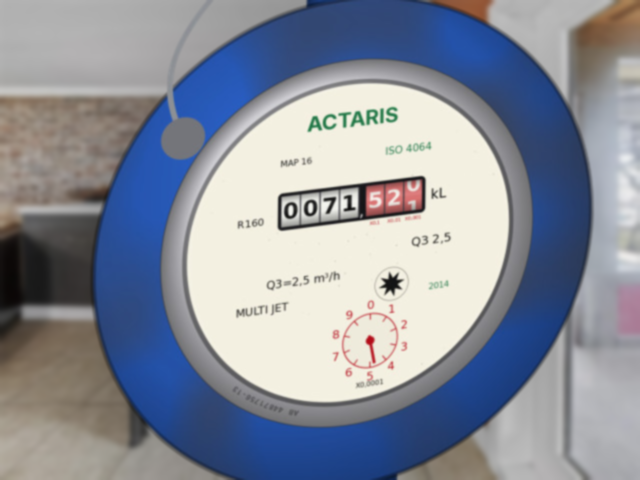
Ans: **71.5204** kL
